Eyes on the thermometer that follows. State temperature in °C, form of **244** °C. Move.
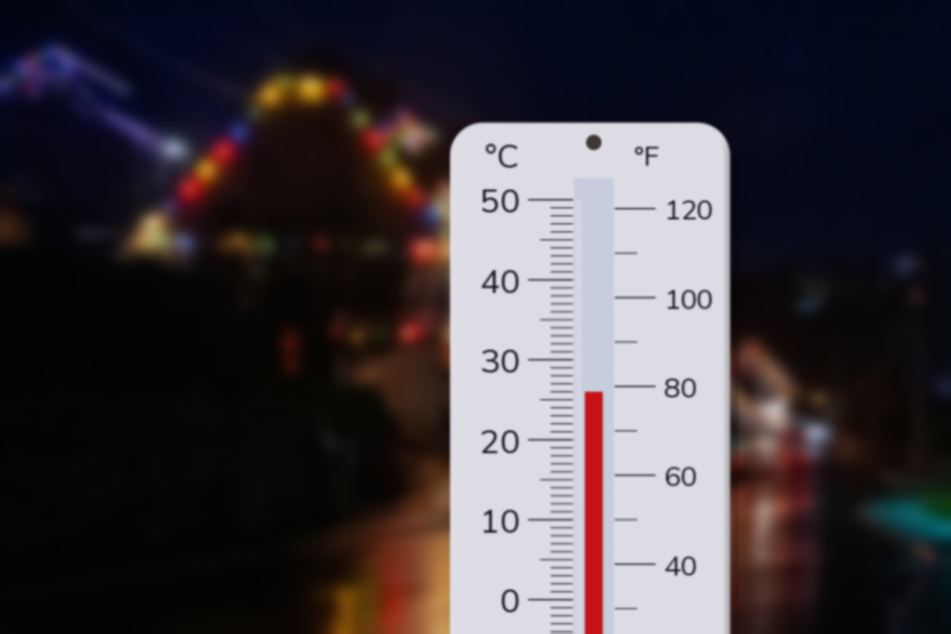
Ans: **26** °C
